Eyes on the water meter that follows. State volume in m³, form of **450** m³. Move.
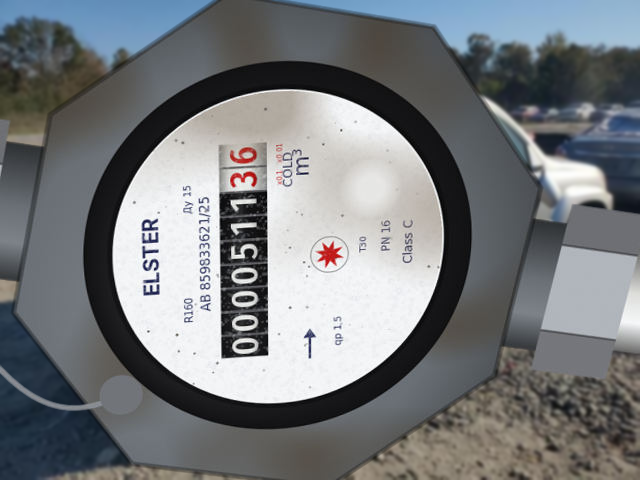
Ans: **511.36** m³
